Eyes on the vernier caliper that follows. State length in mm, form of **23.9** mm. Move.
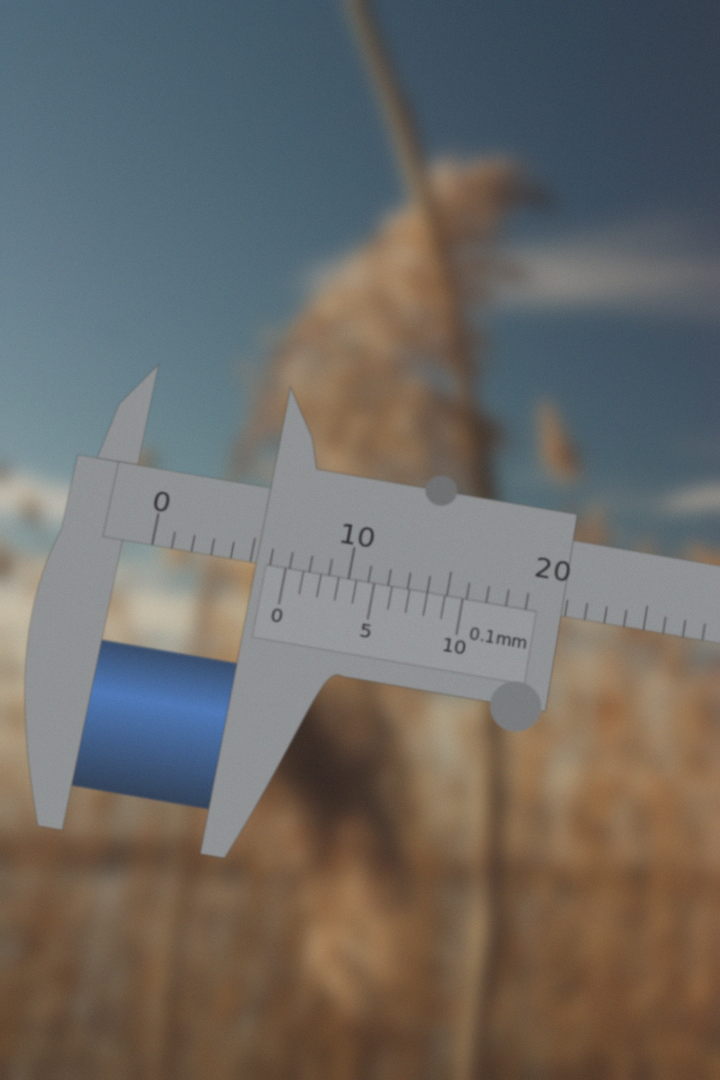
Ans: **6.8** mm
